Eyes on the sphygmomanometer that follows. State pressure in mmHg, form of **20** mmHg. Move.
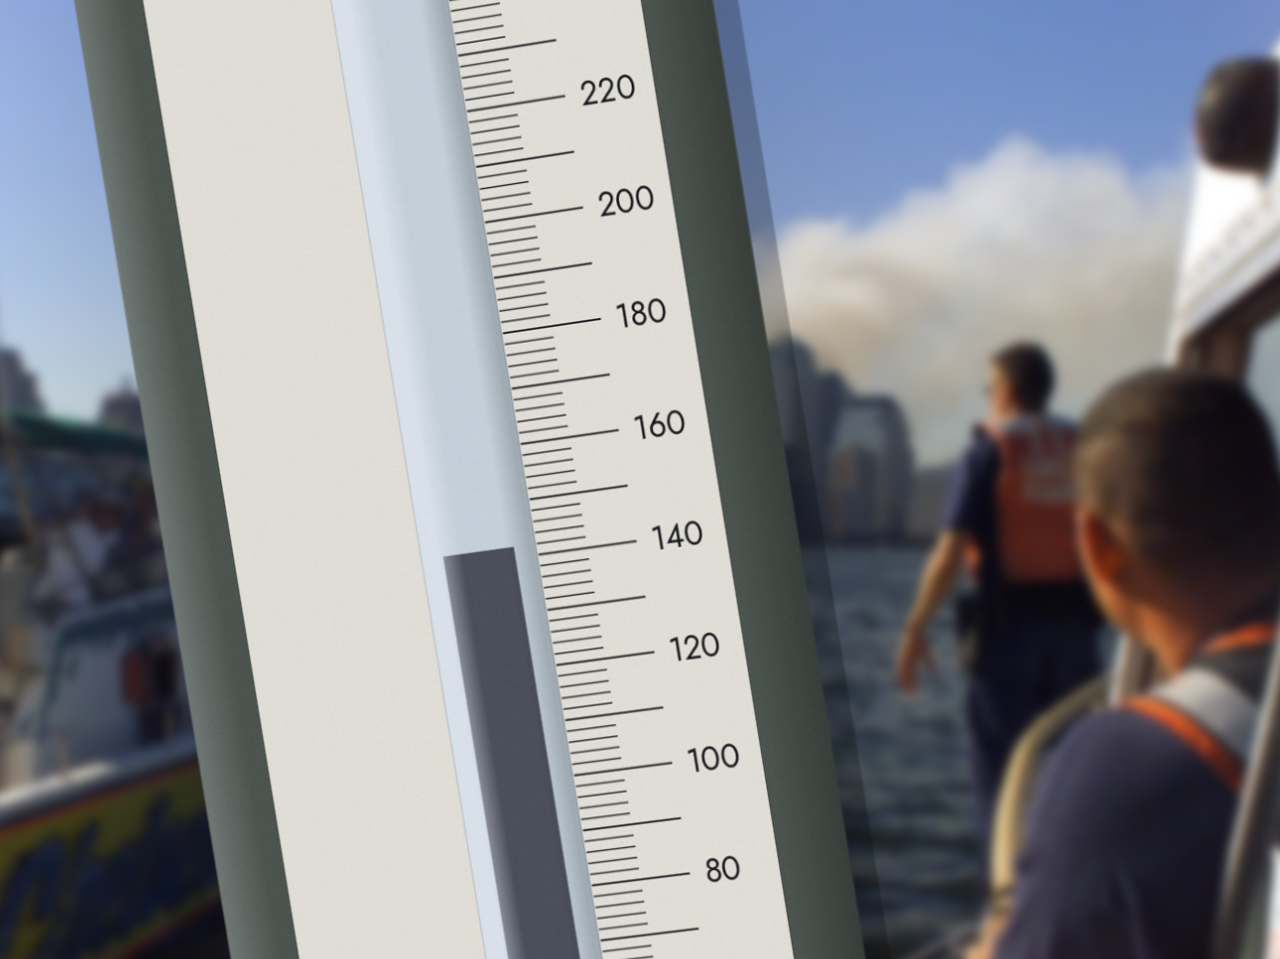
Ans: **142** mmHg
